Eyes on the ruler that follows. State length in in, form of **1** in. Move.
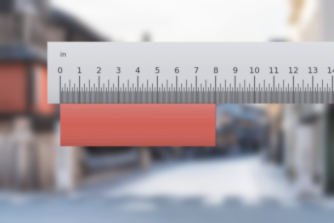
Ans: **8** in
